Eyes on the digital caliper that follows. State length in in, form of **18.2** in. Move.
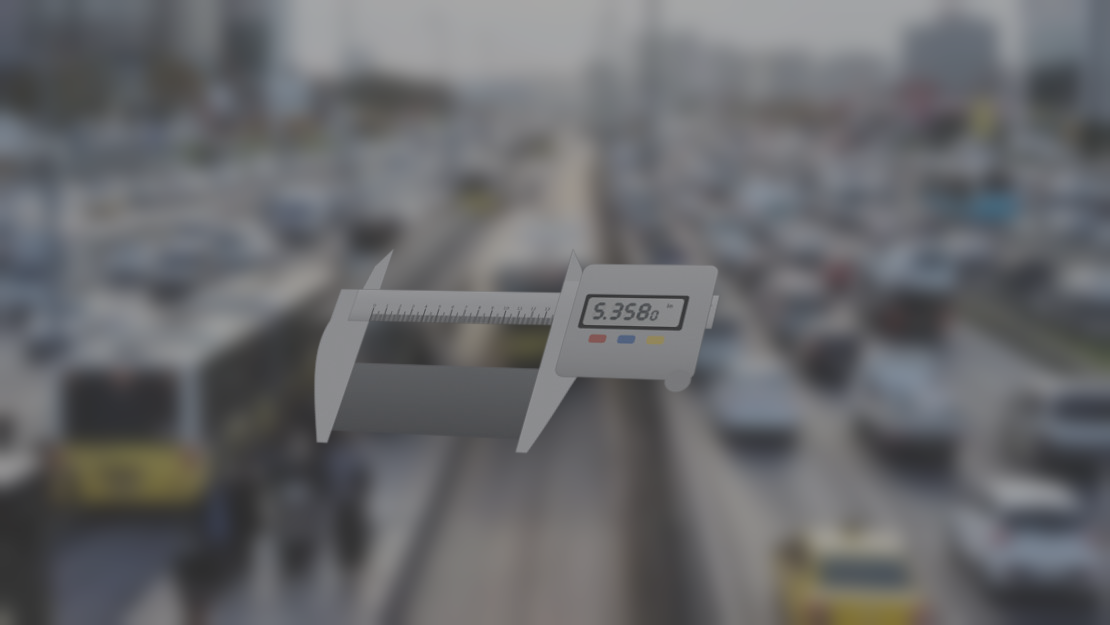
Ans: **5.3580** in
